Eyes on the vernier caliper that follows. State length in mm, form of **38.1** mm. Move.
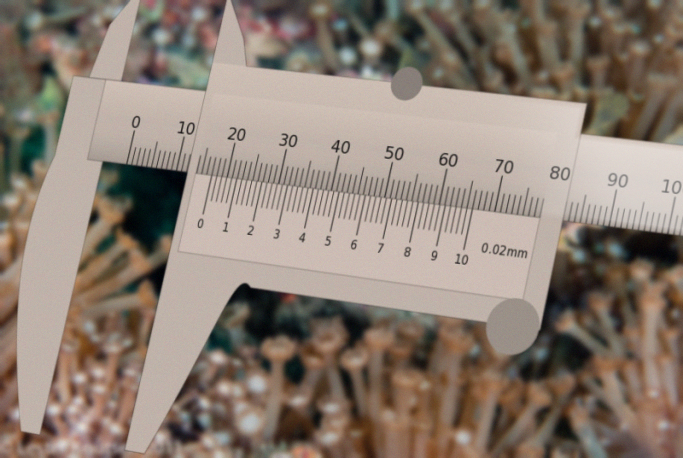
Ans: **17.0** mm
